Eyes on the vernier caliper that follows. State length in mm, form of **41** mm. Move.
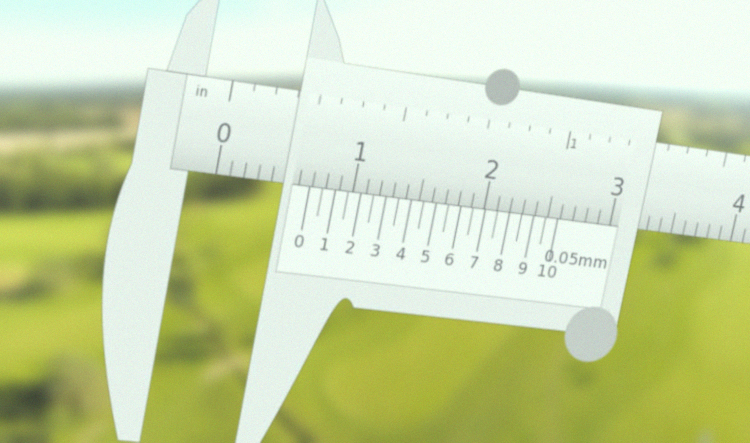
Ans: **6.8** mm
